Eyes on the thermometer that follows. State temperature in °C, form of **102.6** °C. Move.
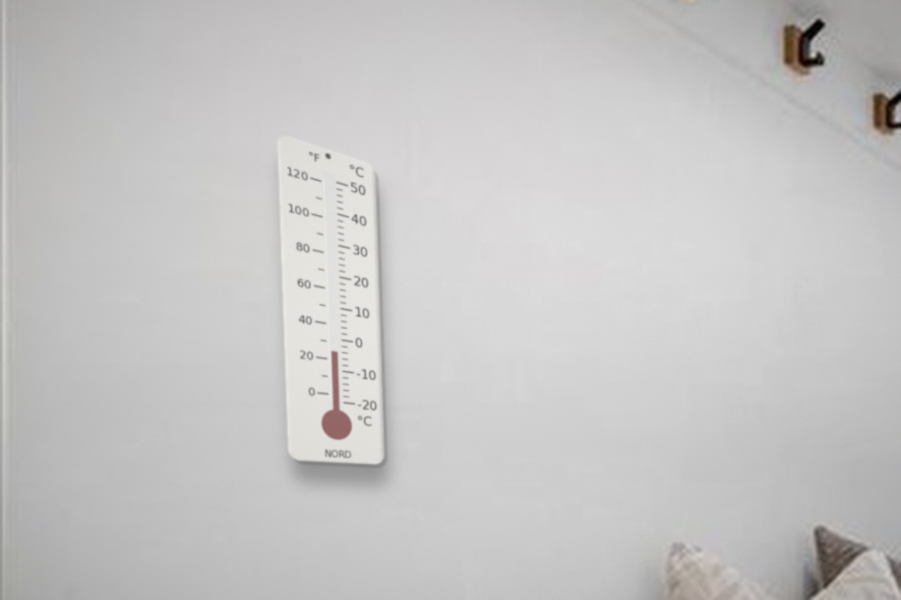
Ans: **-4** °C
